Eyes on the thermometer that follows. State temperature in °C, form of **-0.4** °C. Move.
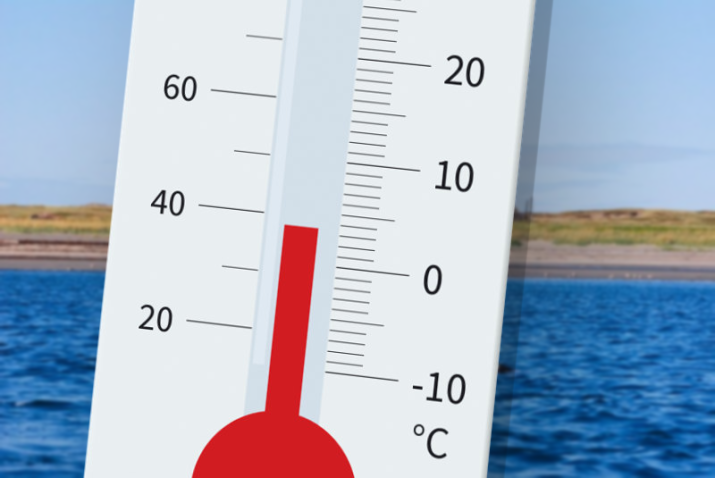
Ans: **3.5** °C
